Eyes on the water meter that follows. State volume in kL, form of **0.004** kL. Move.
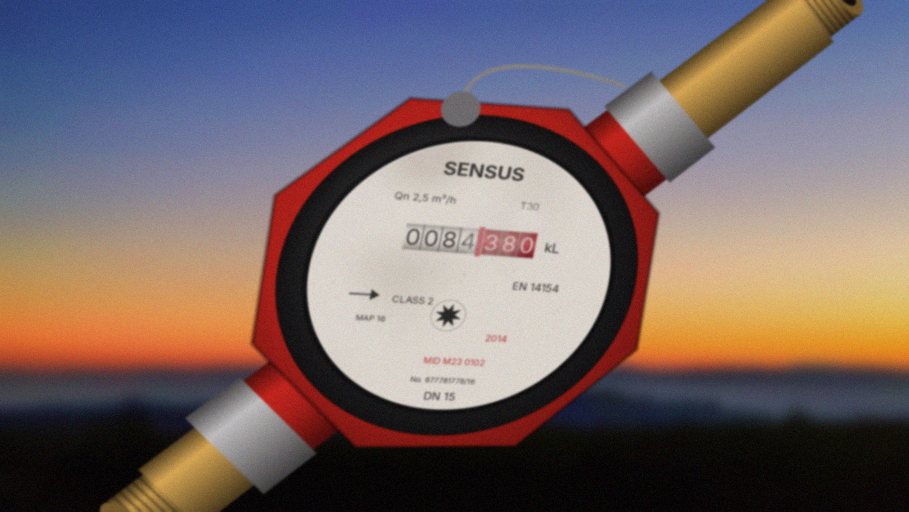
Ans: **84.380** kL
